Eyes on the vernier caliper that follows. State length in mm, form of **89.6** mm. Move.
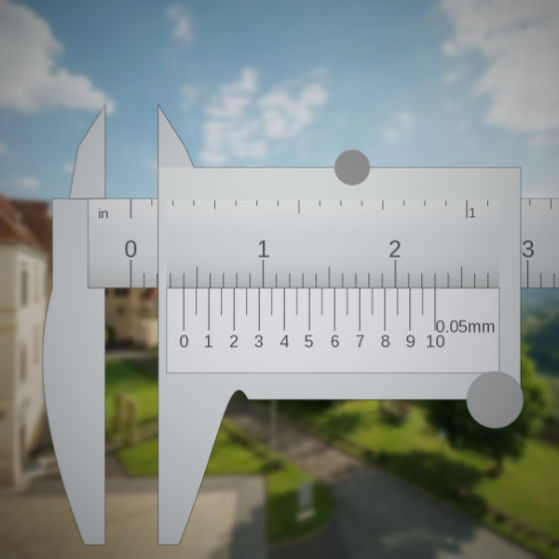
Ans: **4.0** mm
